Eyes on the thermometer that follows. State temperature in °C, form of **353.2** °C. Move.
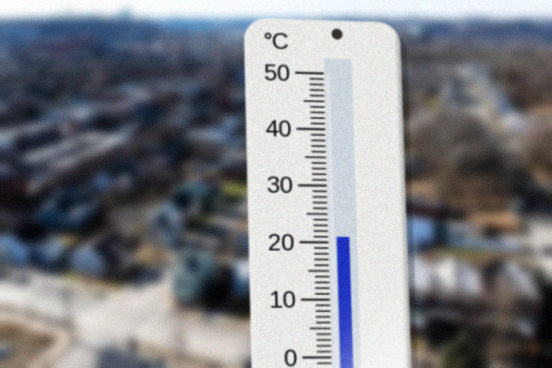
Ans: **21** °C
